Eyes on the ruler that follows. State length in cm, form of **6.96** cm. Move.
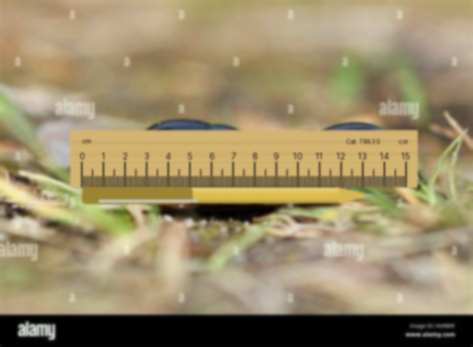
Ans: **13.5** cm
